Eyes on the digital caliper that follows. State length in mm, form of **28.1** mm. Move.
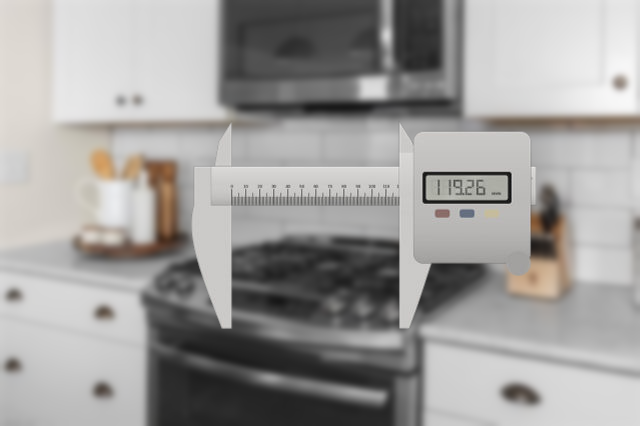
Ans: **119.26** mm
